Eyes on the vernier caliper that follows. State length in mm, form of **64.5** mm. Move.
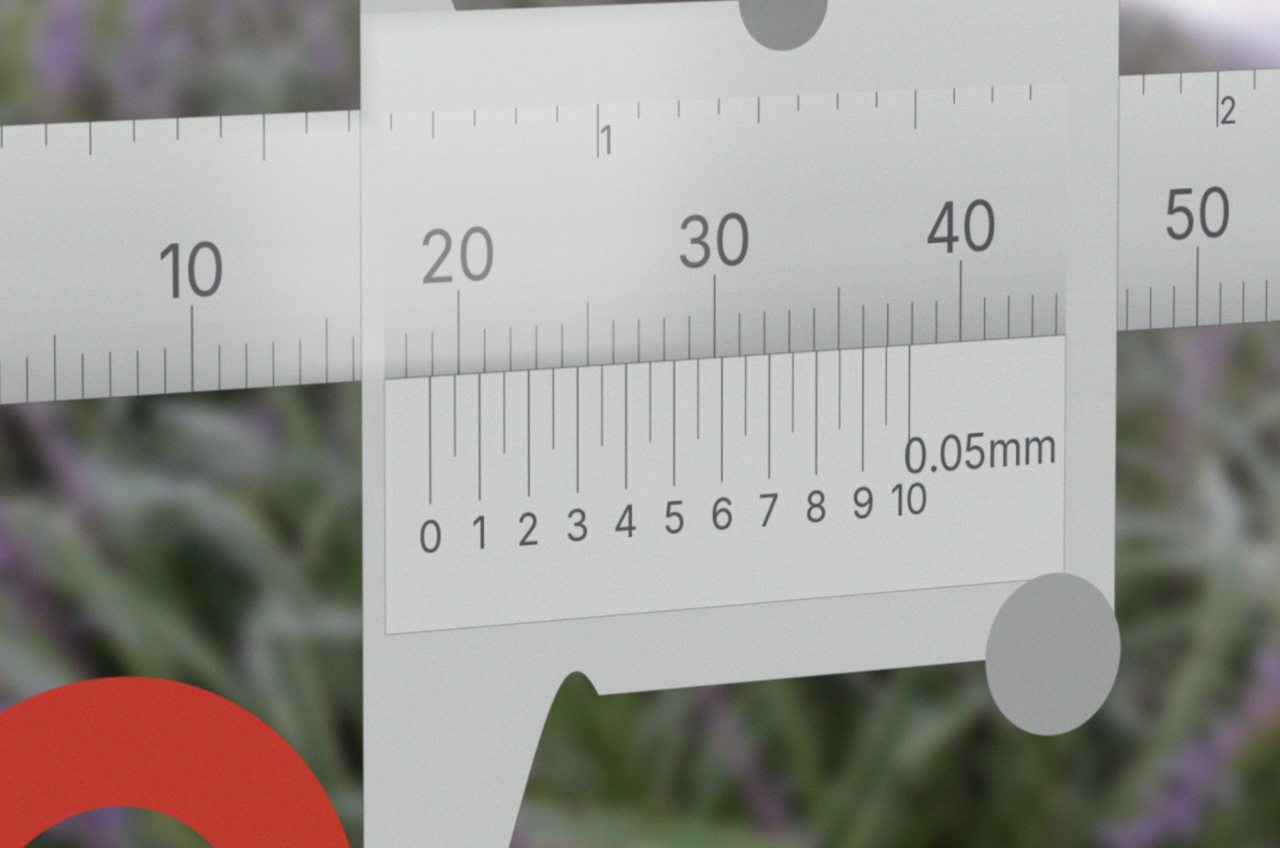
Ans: **18.9** mm
